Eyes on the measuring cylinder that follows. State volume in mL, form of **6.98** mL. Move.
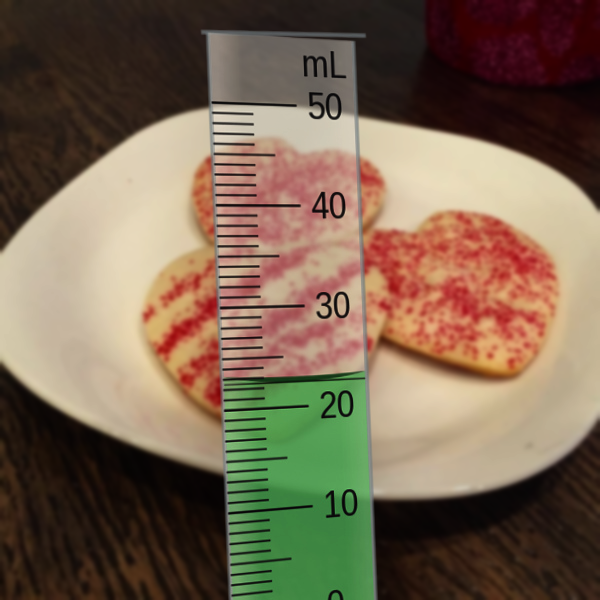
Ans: **22.5** mL
